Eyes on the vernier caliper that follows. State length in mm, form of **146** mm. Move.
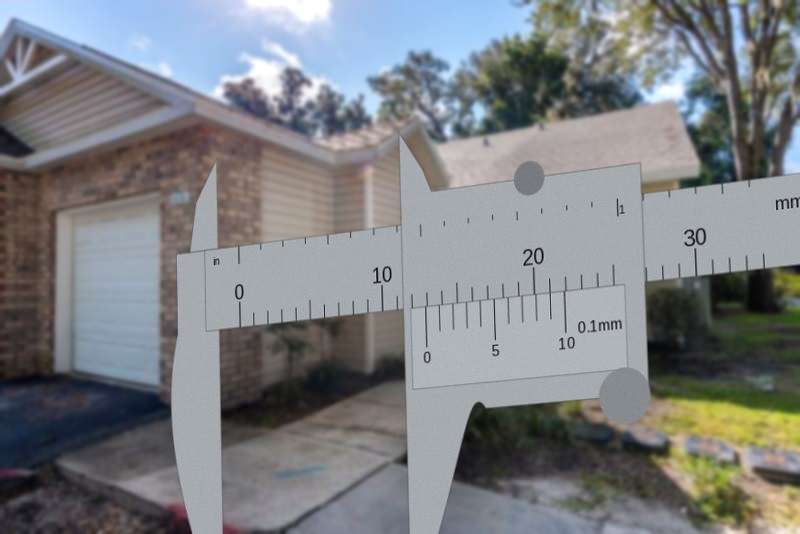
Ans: **12.9** mm
